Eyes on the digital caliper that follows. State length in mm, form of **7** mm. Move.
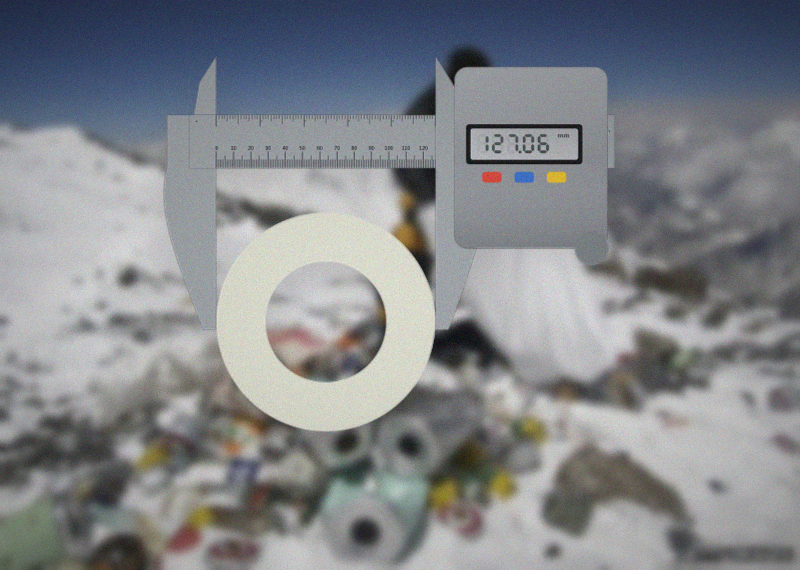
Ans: **127.06** mm
